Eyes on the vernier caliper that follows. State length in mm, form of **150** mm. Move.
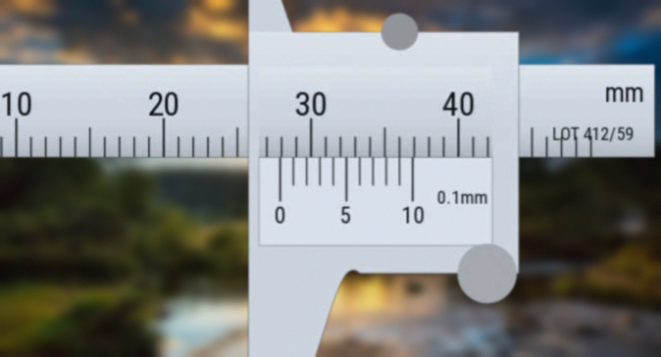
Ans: **27.9** mm
